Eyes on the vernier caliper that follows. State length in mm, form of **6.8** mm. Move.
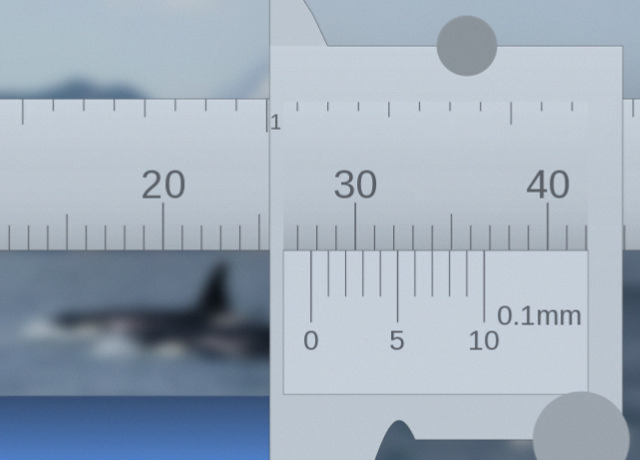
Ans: **27.7** mm
